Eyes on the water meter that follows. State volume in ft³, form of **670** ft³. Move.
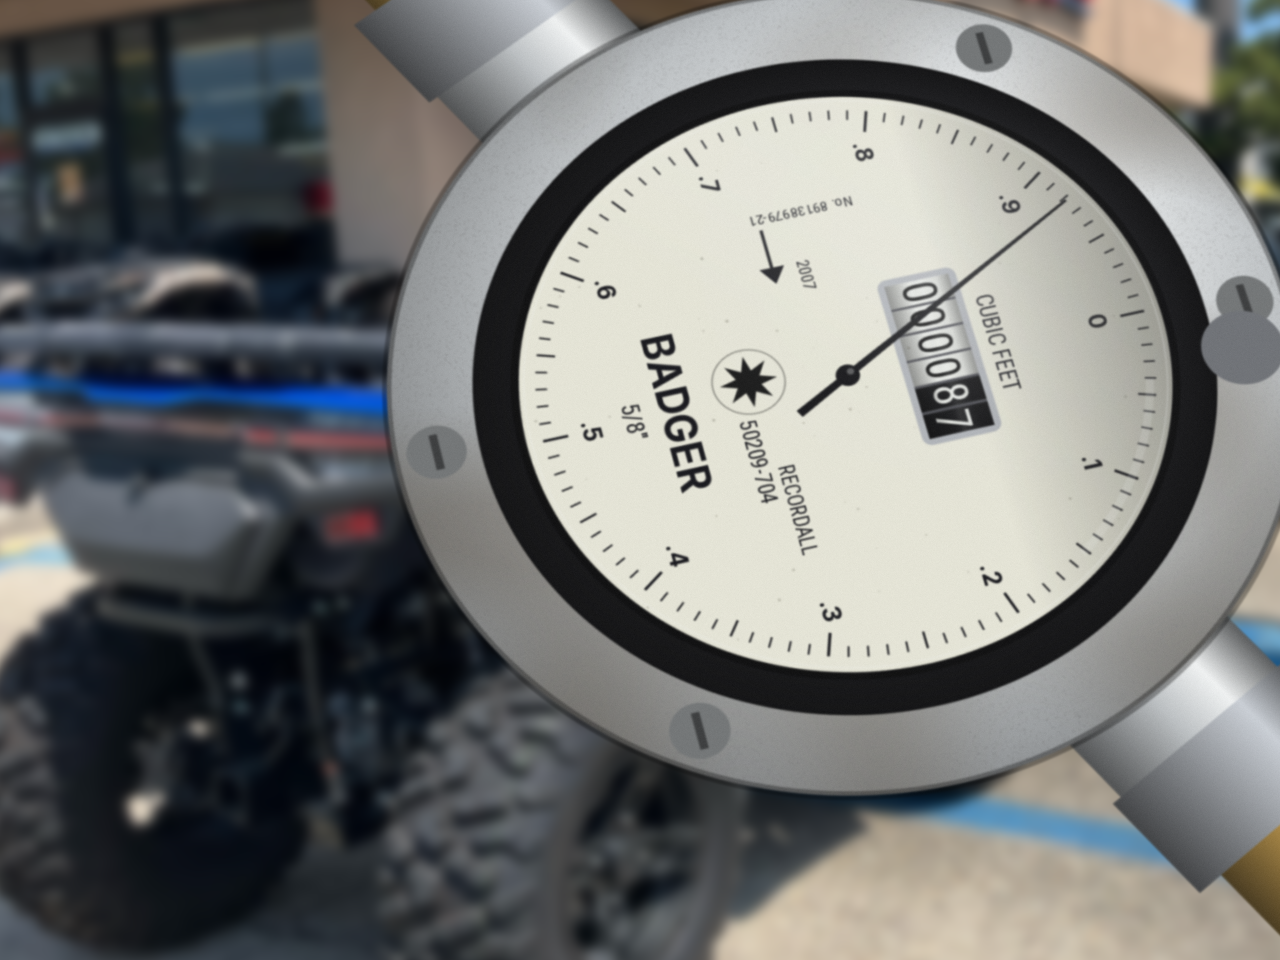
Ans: **86.92** ft³
